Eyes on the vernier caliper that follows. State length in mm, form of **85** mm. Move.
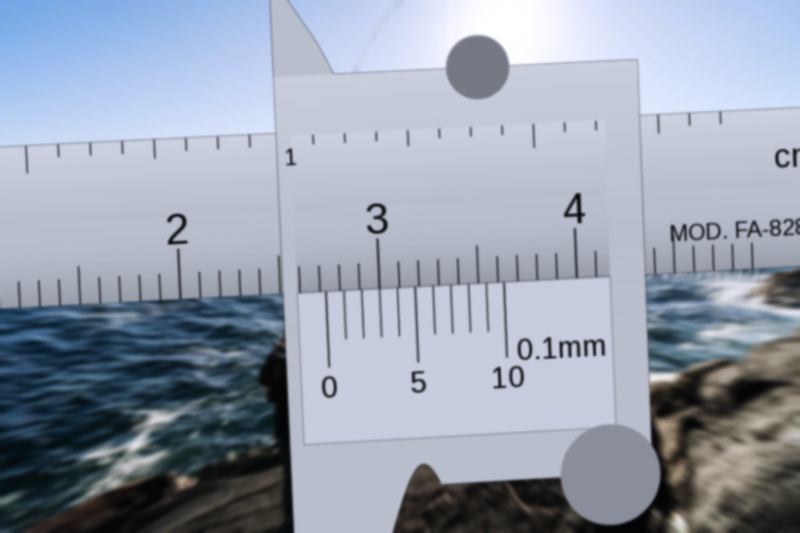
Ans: **27.3** mm
